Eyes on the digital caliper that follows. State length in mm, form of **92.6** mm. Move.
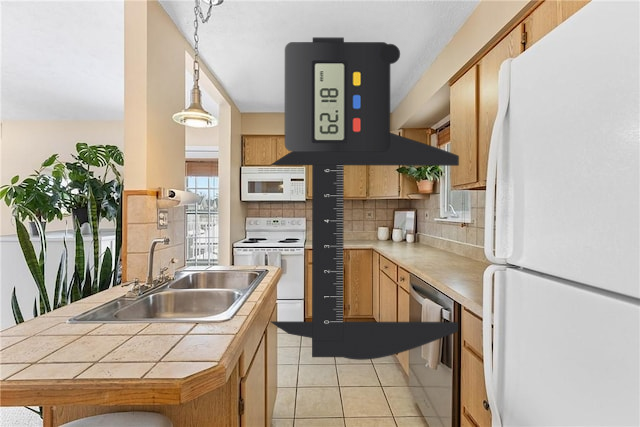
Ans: **62.18** mm
